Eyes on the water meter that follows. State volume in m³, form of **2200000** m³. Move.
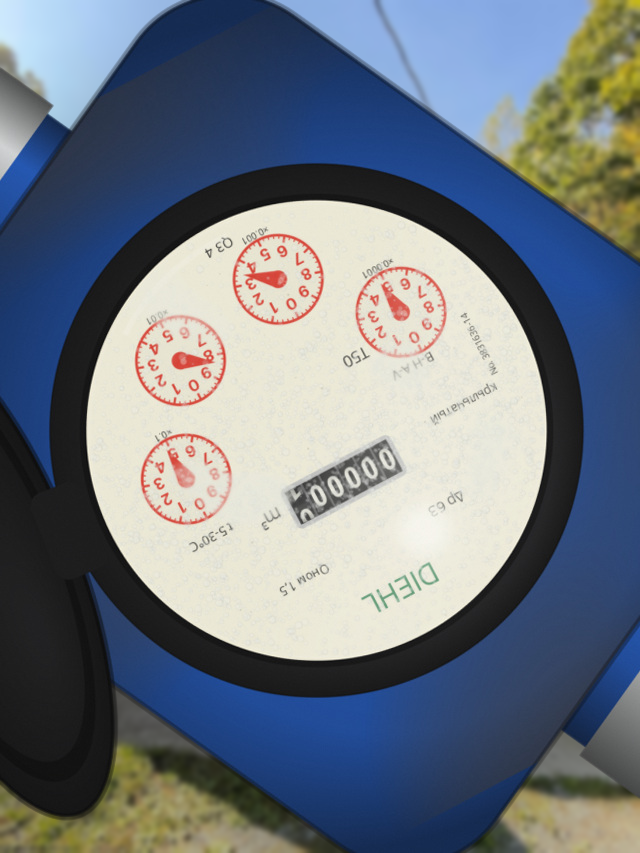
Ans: **0.4834** m³
